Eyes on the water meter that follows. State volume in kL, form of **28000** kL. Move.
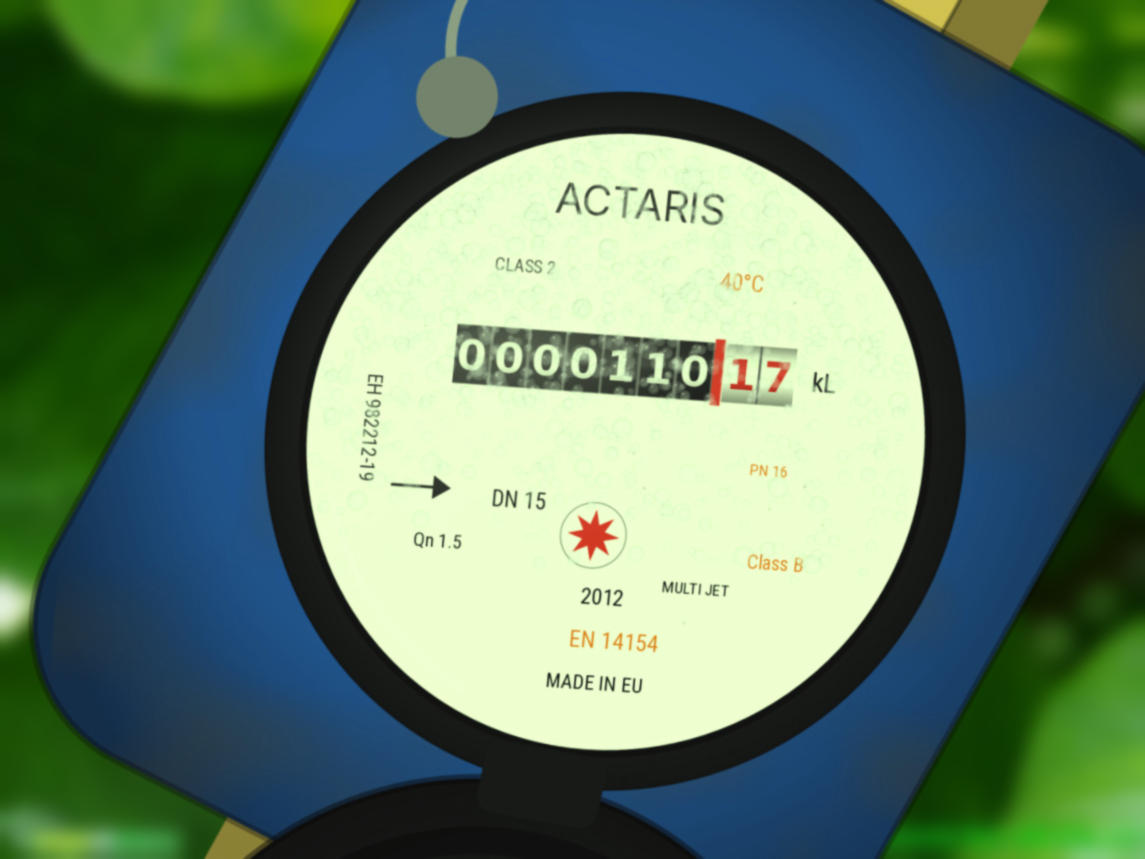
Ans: **110.17** kL
